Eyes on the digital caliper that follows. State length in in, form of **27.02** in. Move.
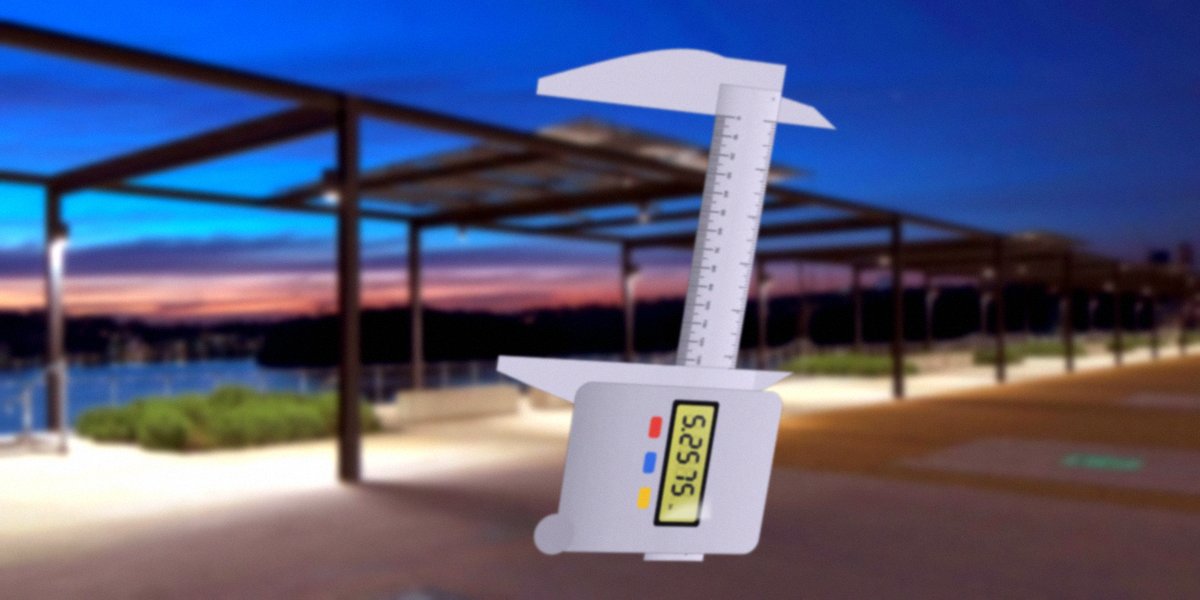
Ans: **5.2575** in
